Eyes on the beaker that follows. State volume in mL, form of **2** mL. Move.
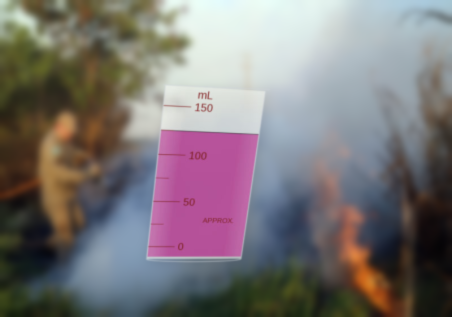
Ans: **125** mL
